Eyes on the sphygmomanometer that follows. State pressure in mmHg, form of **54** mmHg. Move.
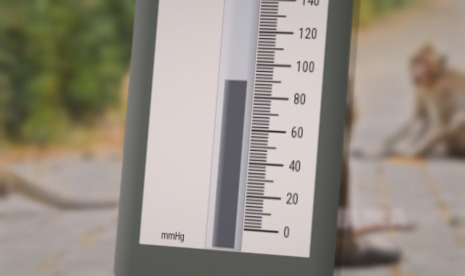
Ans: **90** mmHg
